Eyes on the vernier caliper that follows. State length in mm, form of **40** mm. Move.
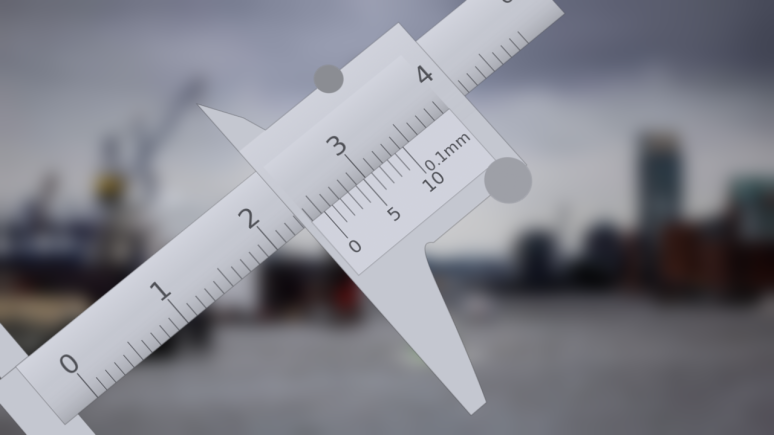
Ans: **25.3** mm
